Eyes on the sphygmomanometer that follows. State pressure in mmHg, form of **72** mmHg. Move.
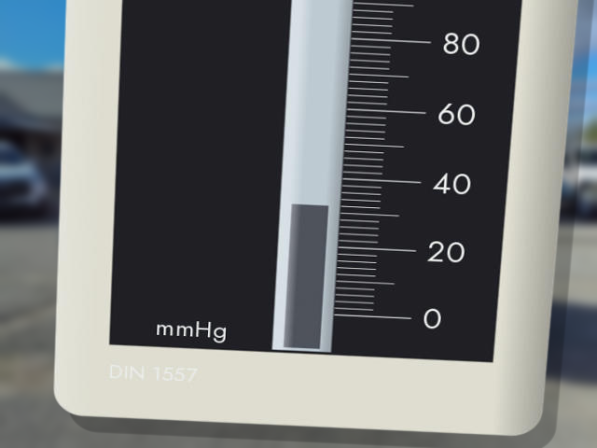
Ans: **32** mmHg
